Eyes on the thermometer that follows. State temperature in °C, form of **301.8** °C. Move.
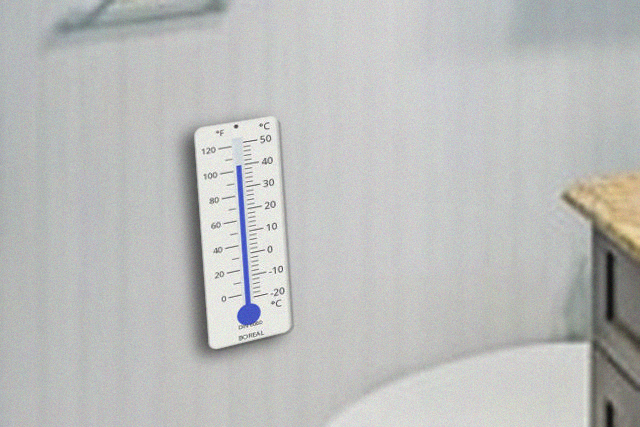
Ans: **40** °C
